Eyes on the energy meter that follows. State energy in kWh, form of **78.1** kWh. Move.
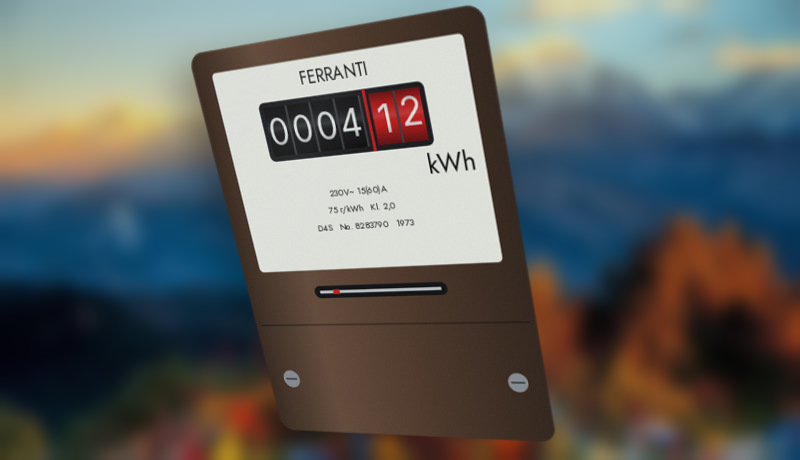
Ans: **4.12** kWh
